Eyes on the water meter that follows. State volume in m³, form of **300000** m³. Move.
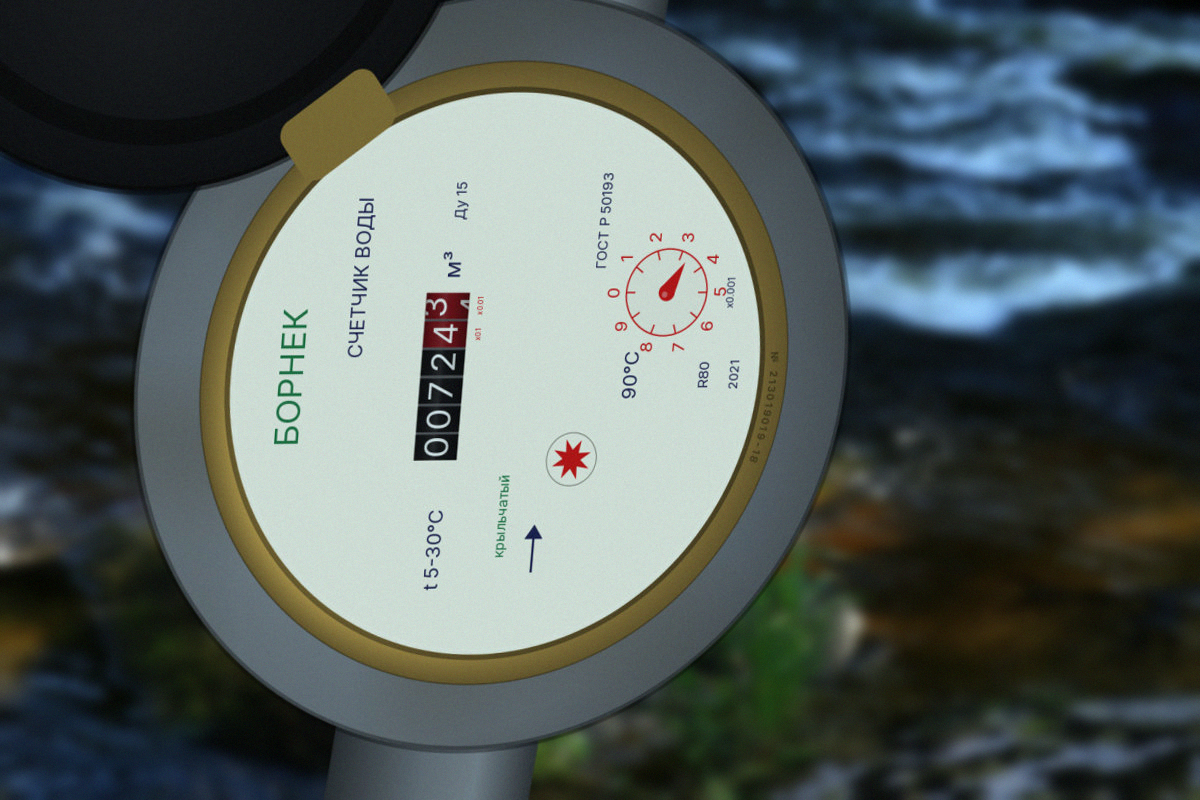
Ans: **72.433** m³
